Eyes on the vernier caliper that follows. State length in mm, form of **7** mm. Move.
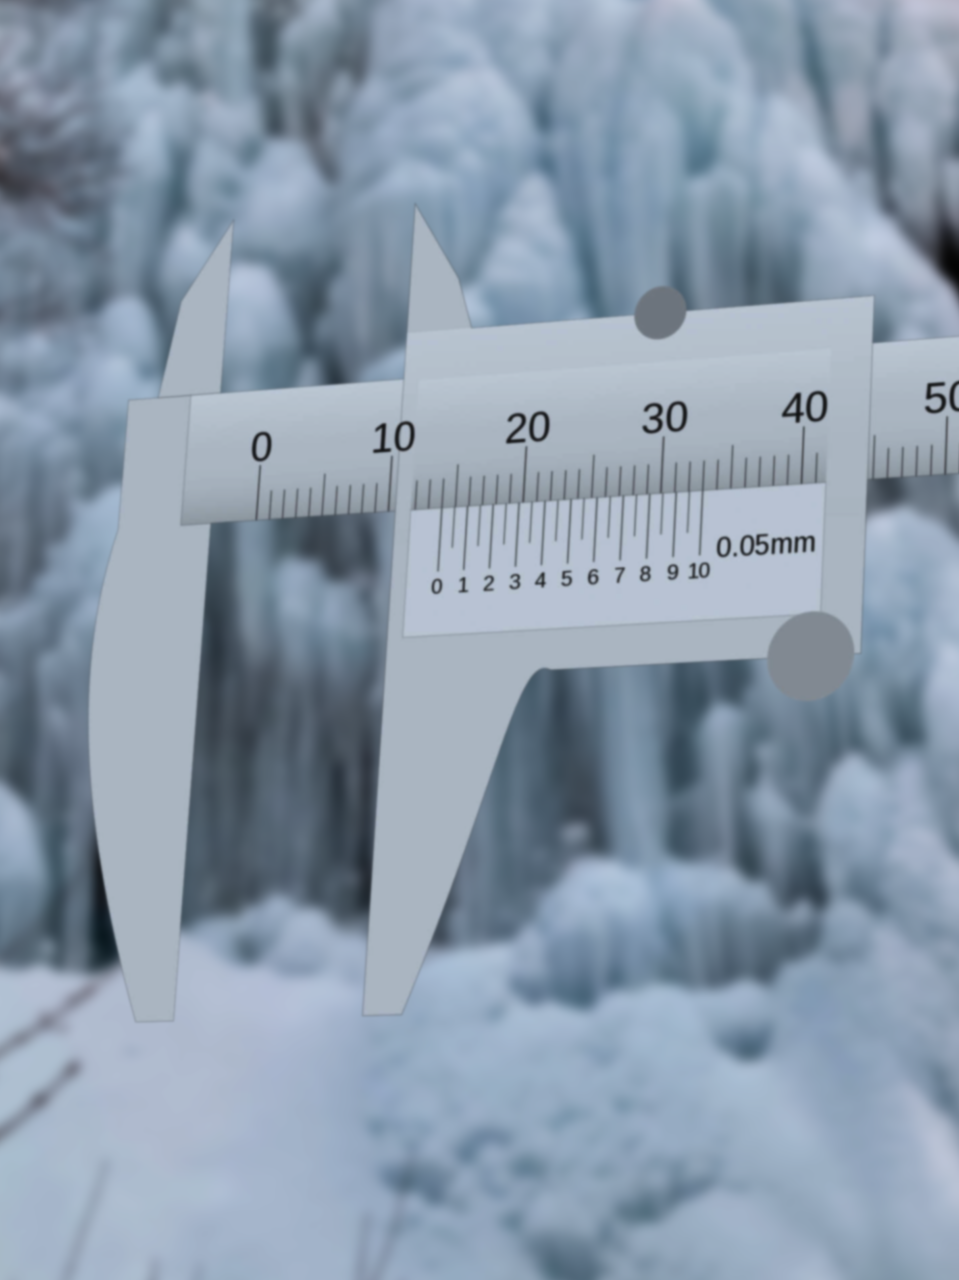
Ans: **14.0** mm
